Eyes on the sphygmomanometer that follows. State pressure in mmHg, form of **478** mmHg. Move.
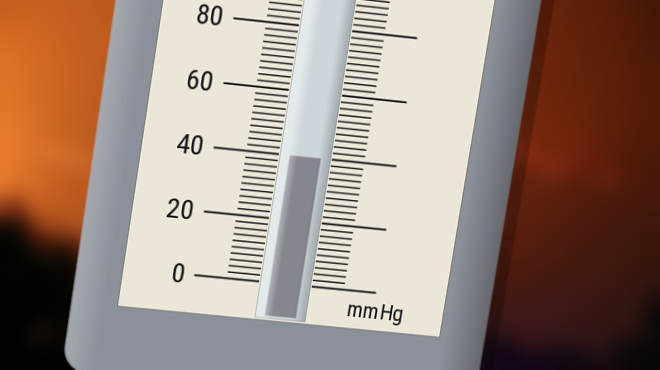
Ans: **40** mmHg
